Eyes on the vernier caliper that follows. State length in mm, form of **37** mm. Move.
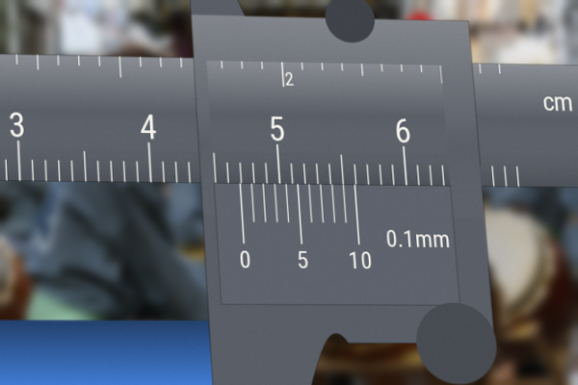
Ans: **46.9** mm
